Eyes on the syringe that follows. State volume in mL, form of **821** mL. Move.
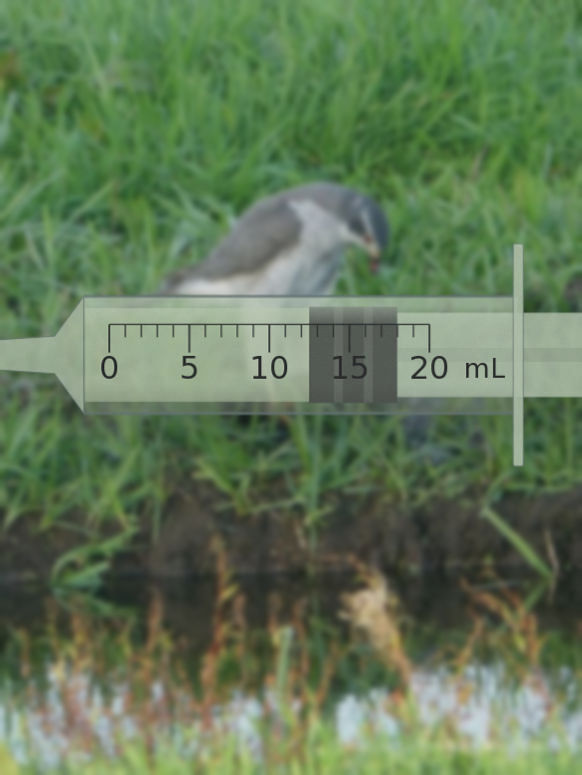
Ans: **12.5** mL
